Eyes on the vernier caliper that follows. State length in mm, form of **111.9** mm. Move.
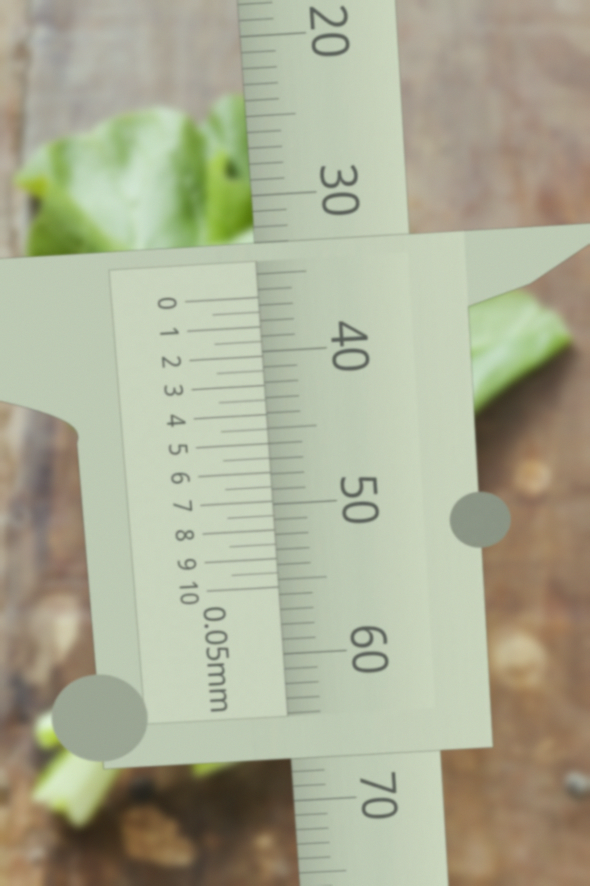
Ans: **36.5** mm
